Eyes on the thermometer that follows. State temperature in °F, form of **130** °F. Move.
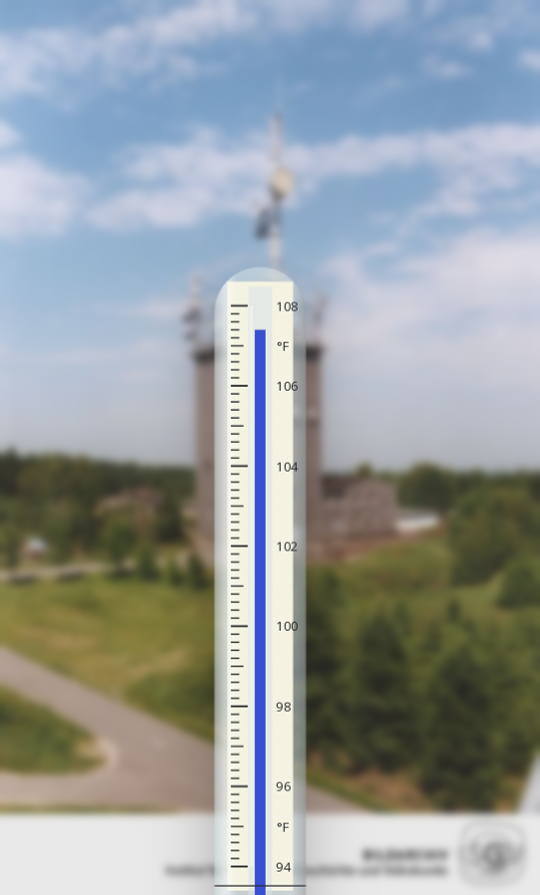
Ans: **107.4** °F
